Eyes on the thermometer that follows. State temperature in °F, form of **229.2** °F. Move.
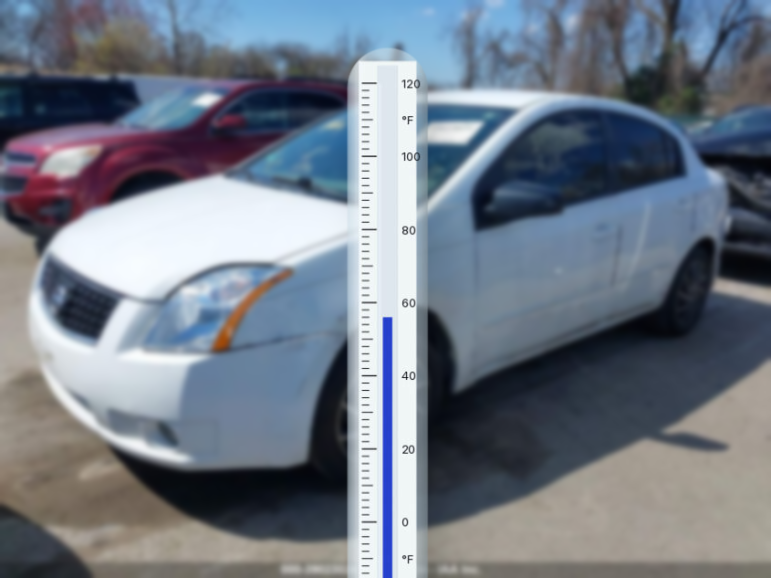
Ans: **56** °F
